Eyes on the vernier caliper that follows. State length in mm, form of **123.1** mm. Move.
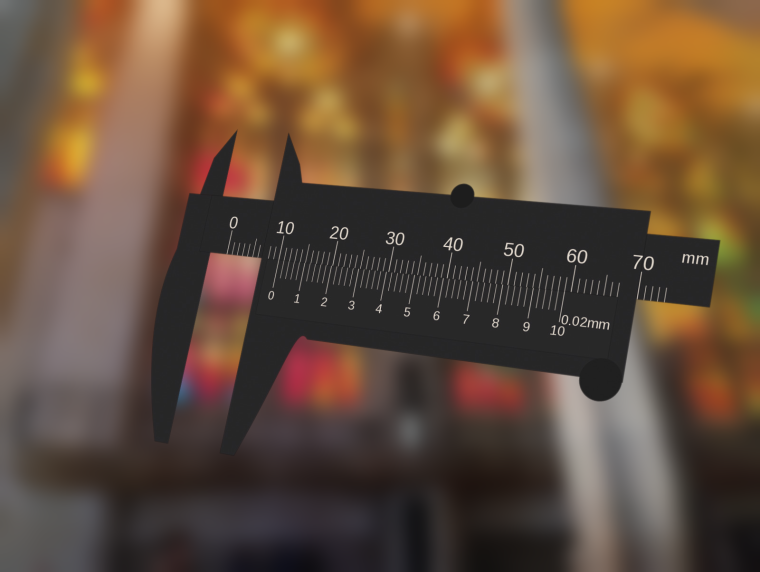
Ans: **10.0** mm
